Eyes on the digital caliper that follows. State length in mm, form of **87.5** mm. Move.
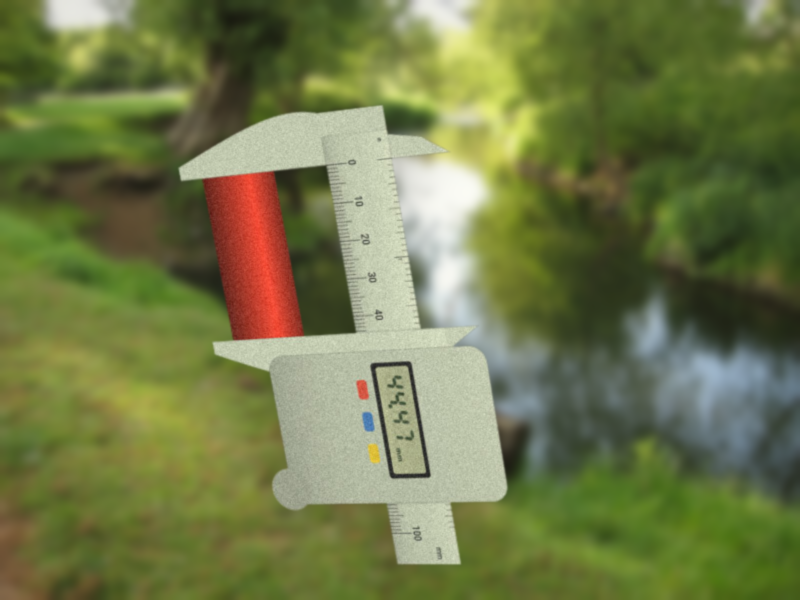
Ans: **44.47** mm
